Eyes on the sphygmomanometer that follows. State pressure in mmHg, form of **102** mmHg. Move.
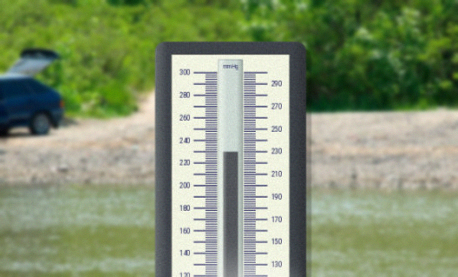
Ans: **230** mmHg
